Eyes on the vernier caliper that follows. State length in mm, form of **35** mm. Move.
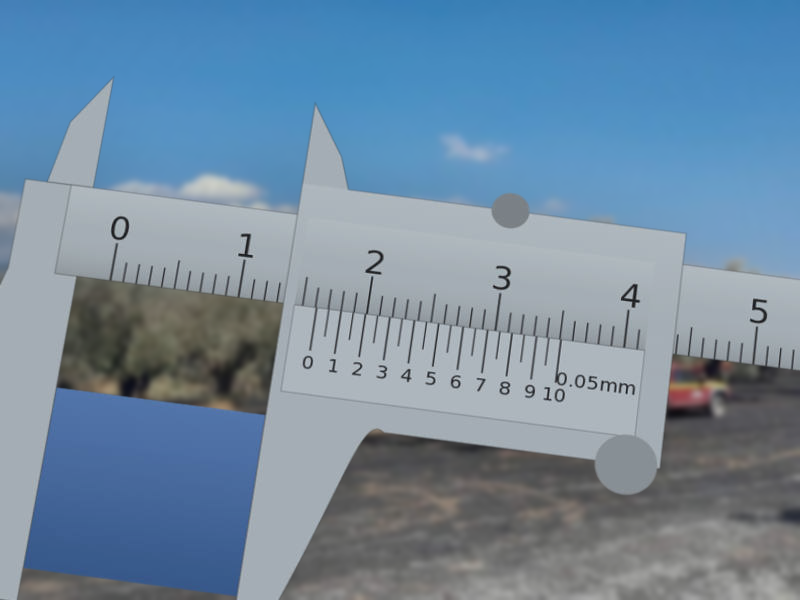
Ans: **16.1** mm
